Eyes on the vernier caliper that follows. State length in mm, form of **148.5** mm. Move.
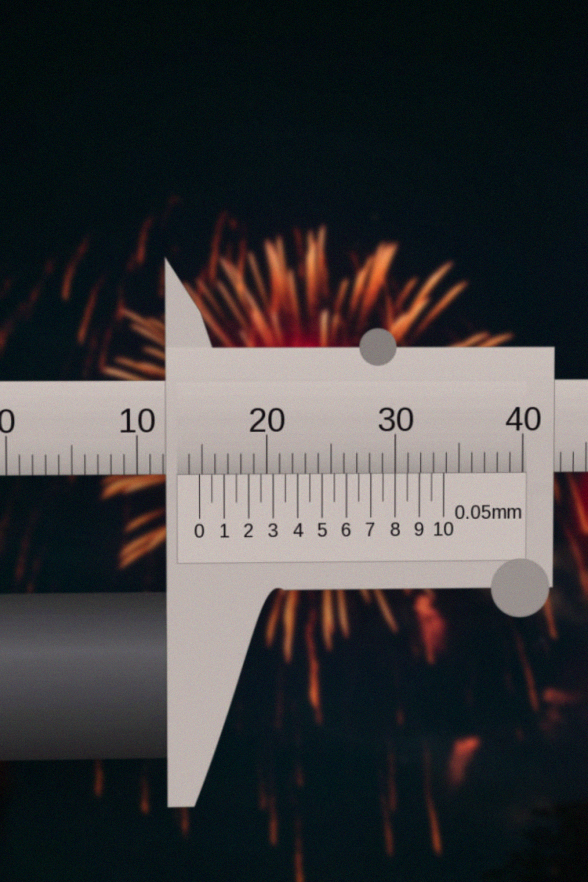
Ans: **14.8** mm
